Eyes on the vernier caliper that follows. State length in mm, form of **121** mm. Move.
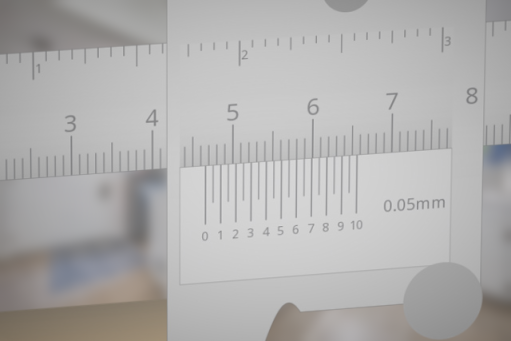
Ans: **46.6** mm
